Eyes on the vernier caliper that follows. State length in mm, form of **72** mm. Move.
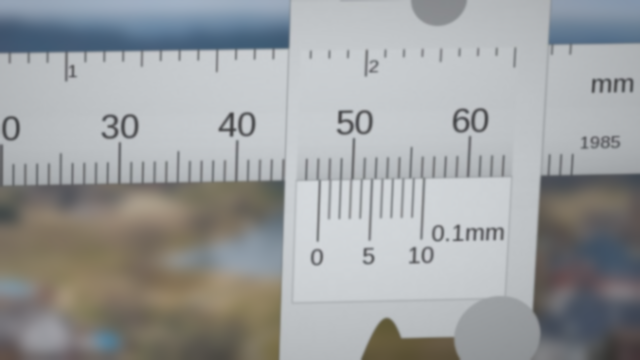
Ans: **47.2** mm
